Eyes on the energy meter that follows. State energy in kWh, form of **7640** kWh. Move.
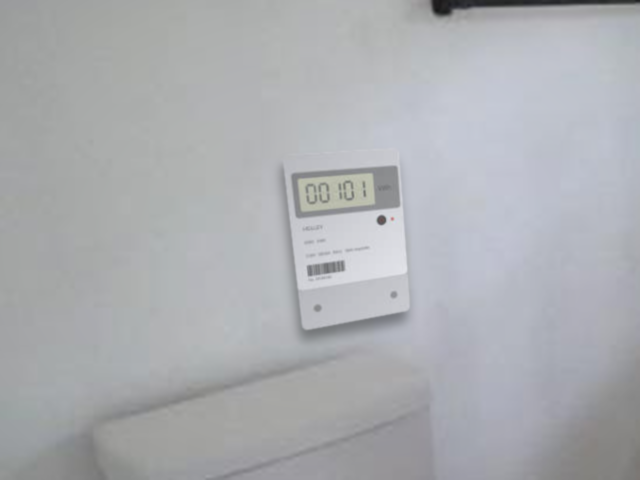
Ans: **101** kWh
